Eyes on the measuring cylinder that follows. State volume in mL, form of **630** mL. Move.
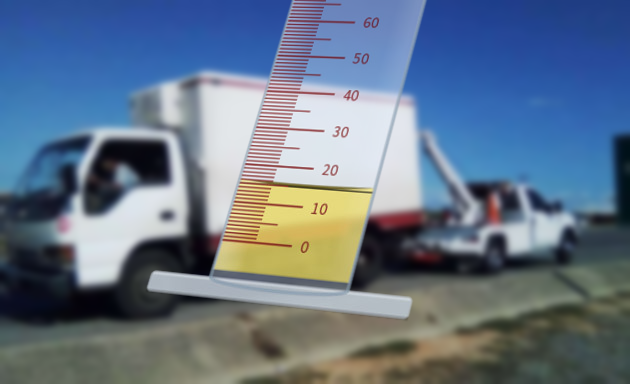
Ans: **15** mL
